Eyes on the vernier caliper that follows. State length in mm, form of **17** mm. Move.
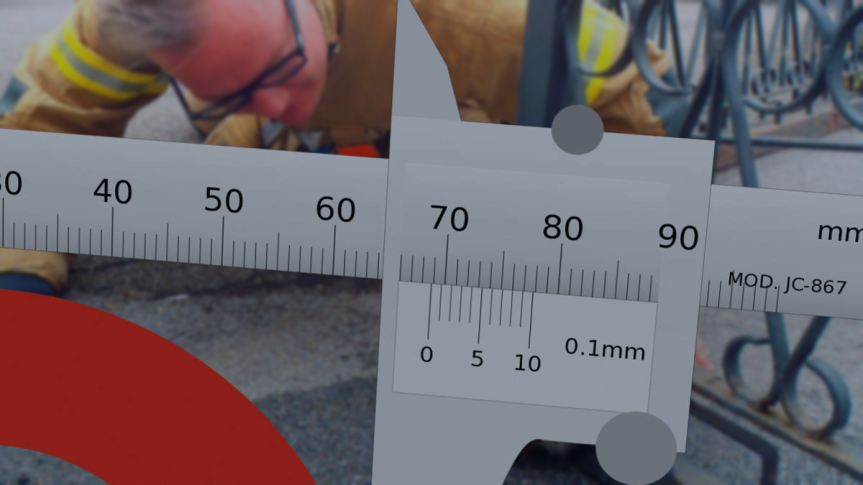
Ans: **68.8** mm
